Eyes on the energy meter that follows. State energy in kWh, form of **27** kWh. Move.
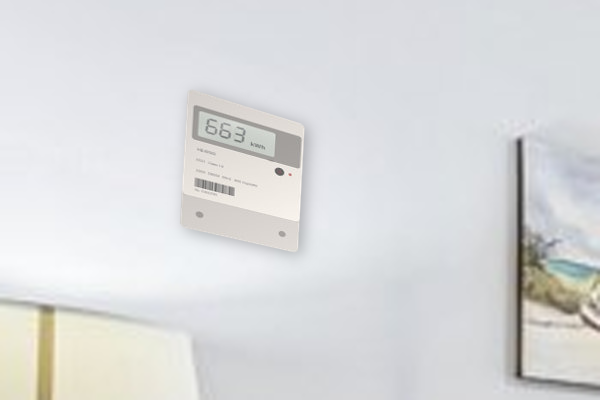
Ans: **663** kWh
